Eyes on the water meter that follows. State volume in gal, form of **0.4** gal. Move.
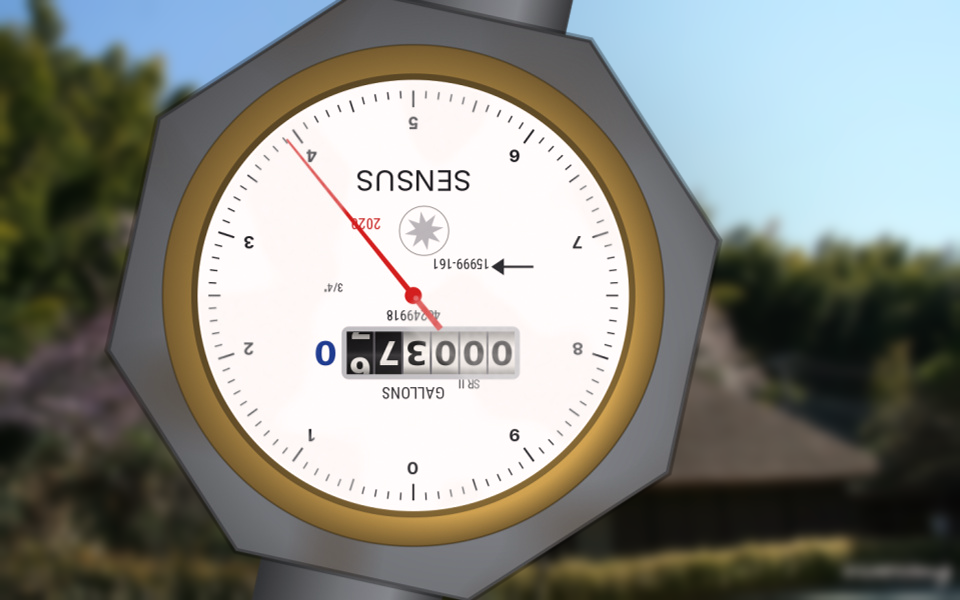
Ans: **3763.9** gal
